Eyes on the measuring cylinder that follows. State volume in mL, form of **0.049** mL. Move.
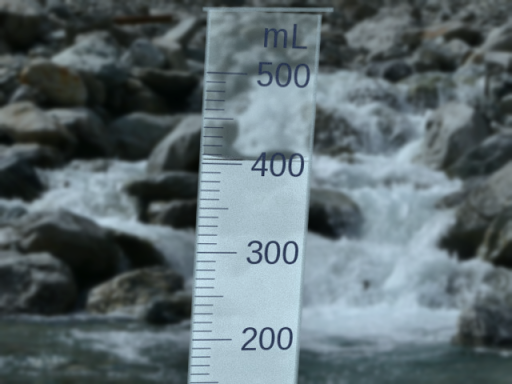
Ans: **405** mL
